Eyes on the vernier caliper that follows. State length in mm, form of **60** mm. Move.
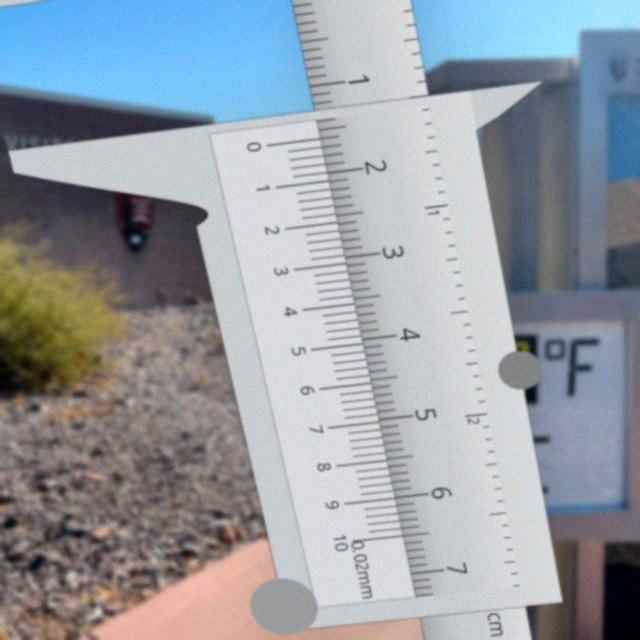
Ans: **16.0** mm
